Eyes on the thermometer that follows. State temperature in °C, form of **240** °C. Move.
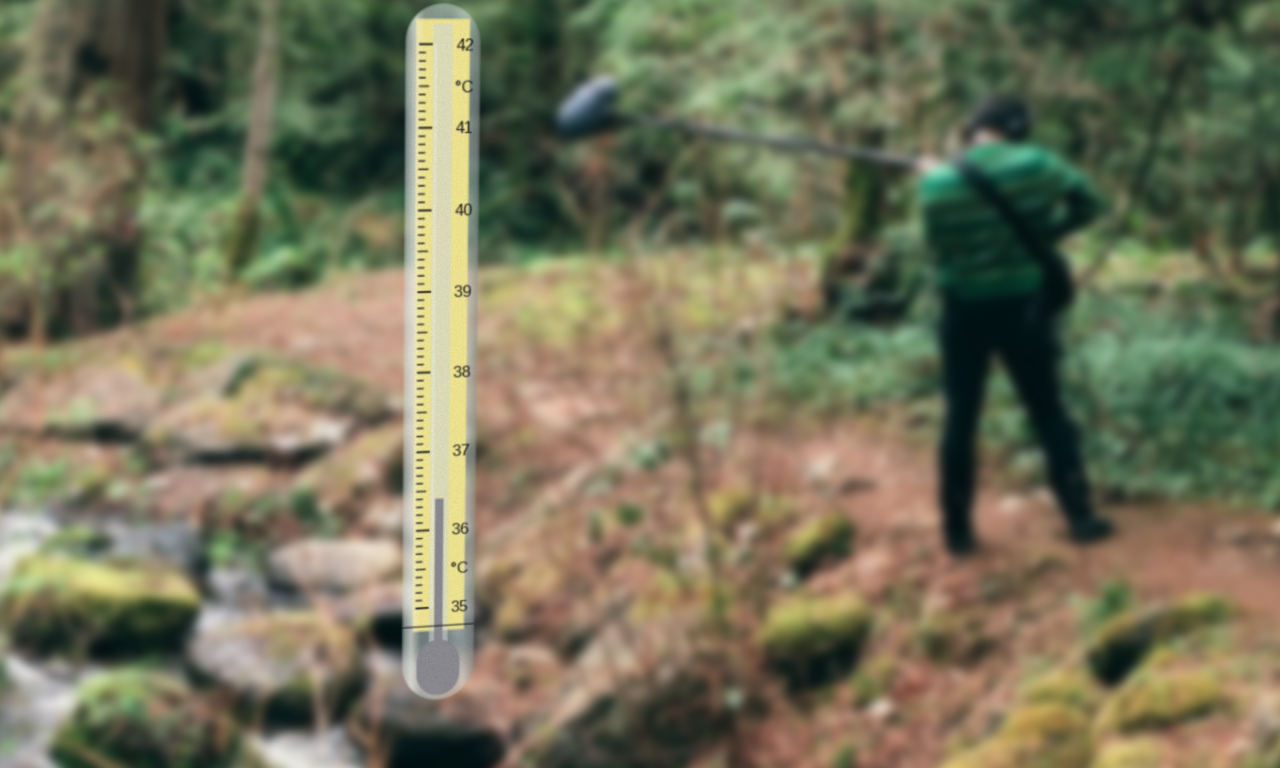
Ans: **36.4** °C
